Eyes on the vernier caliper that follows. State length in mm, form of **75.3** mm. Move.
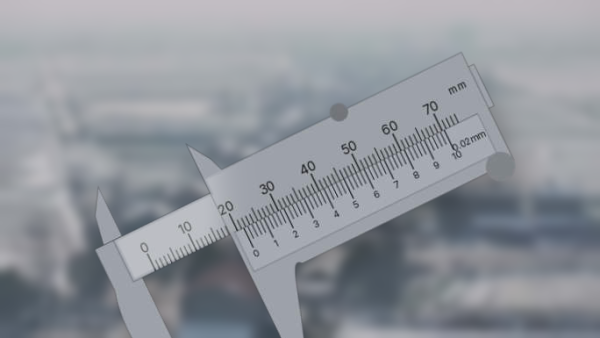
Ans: **21.5** mm
